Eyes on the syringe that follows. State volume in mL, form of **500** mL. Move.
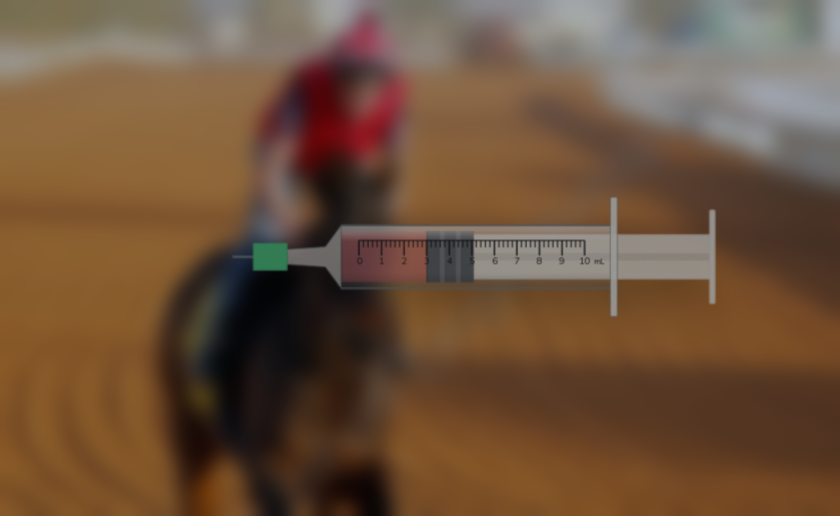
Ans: **3** mL
